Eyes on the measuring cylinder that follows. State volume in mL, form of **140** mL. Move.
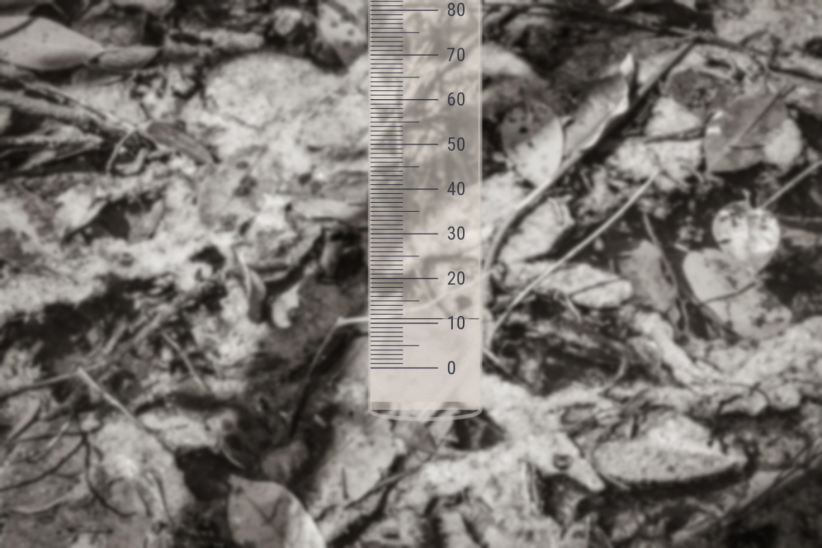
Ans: **11** mL
